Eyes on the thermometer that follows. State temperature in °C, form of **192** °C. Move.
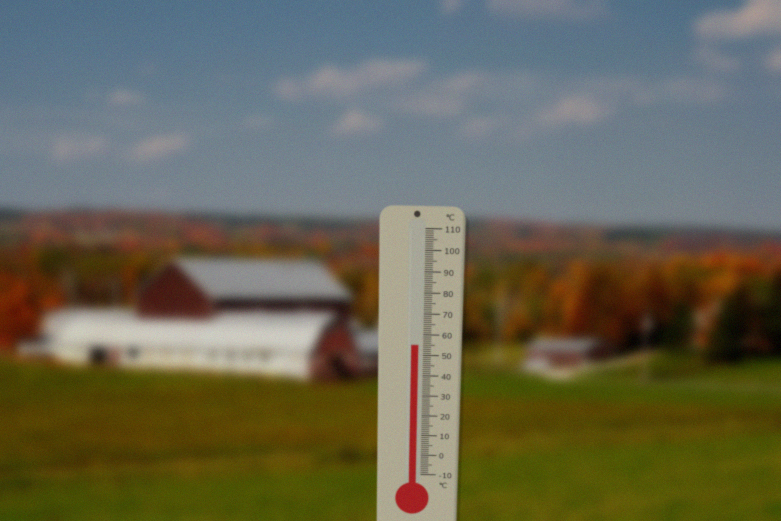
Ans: **55** °C
